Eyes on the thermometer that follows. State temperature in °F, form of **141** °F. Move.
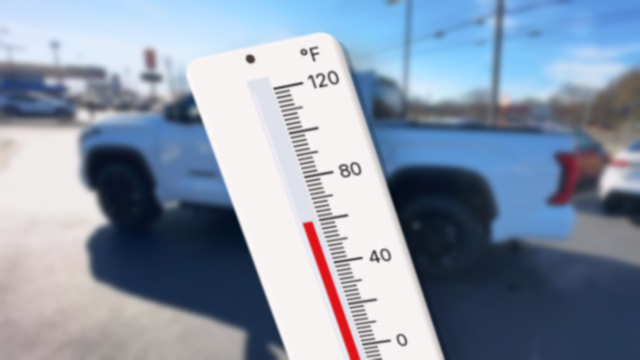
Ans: **60** °F
